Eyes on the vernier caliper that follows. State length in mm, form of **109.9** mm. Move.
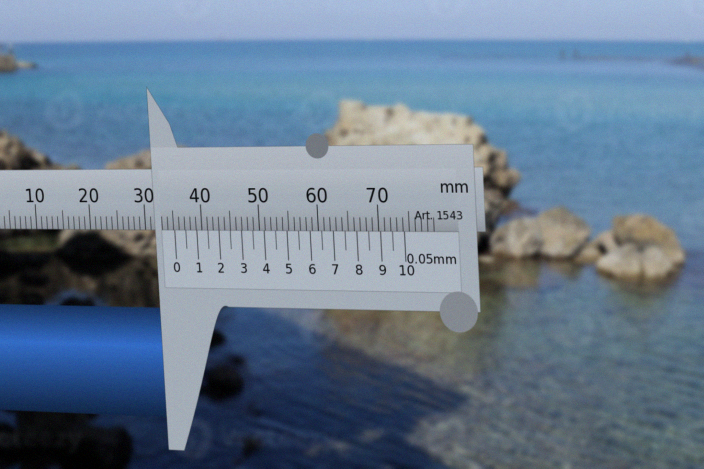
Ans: **35.2** mm
